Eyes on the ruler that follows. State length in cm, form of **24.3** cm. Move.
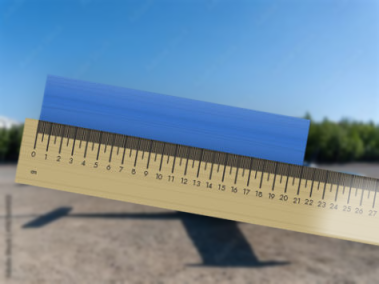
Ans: **21** cm
